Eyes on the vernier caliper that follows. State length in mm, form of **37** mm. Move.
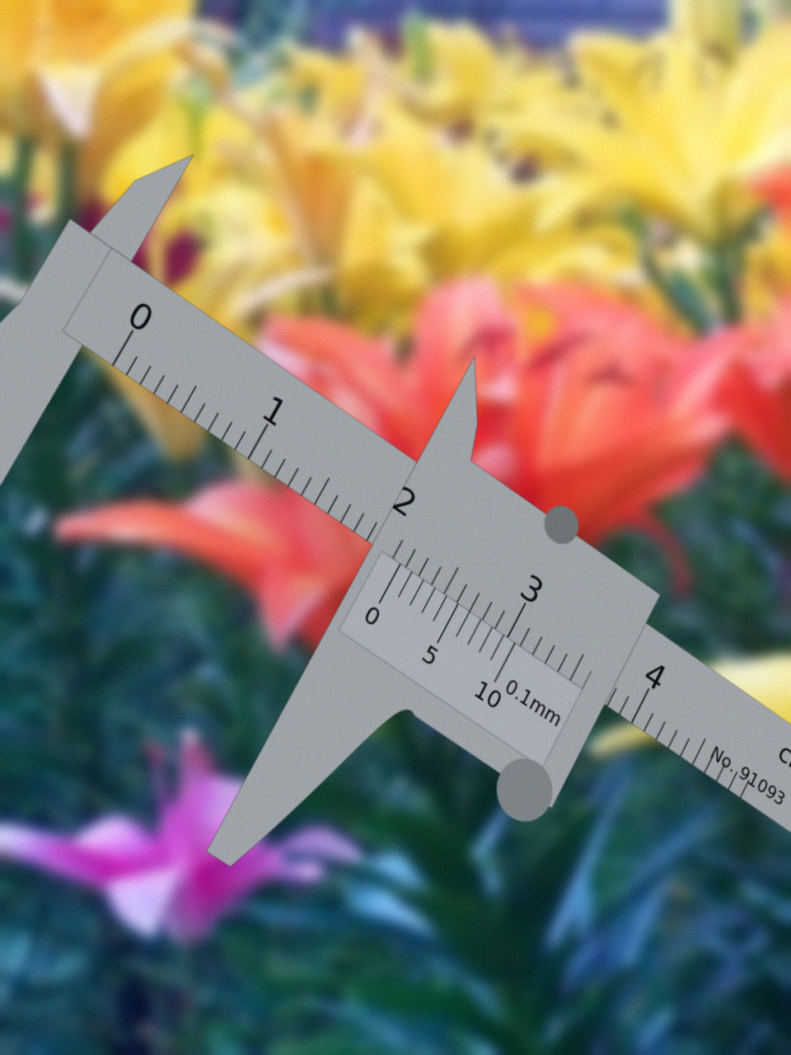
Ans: **21.6** mm
